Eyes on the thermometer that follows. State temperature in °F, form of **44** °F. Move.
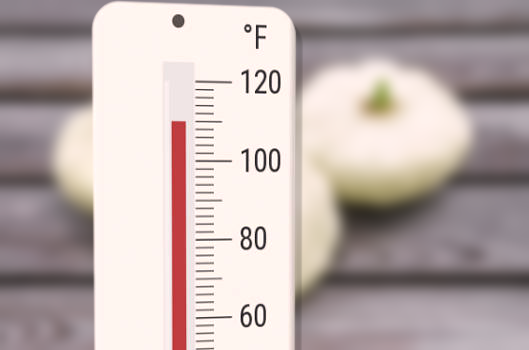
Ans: **110** °F
